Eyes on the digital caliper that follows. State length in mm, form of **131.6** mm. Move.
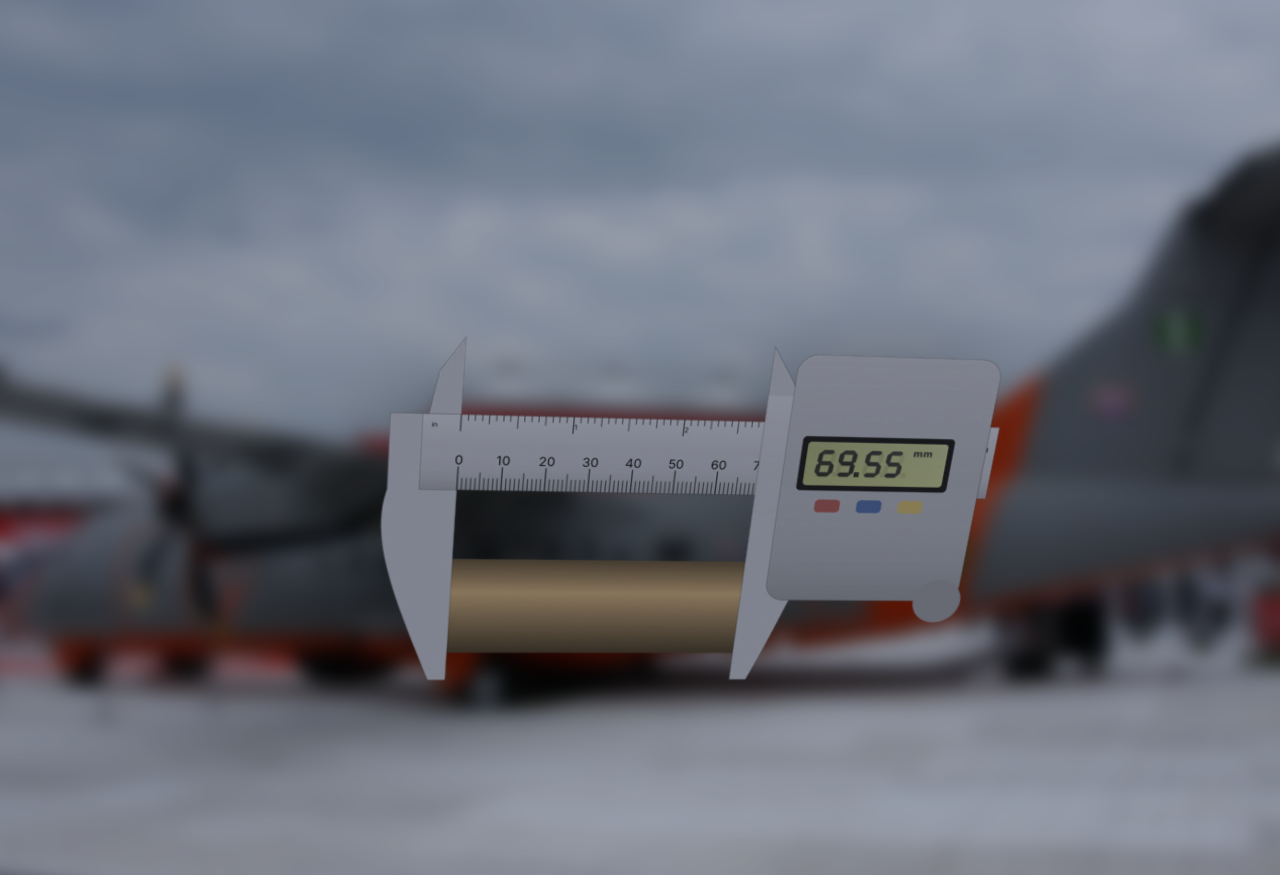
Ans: **69.55** mm
